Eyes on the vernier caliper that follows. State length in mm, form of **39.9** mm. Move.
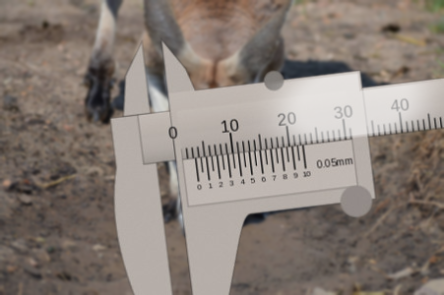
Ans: **3.4** mm
